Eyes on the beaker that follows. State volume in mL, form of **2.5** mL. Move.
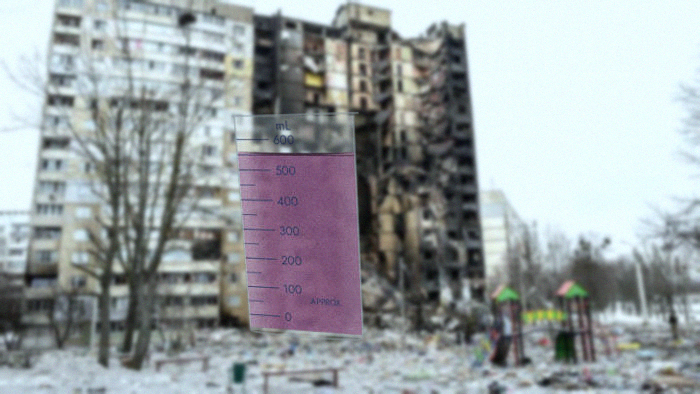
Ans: **550** mL
